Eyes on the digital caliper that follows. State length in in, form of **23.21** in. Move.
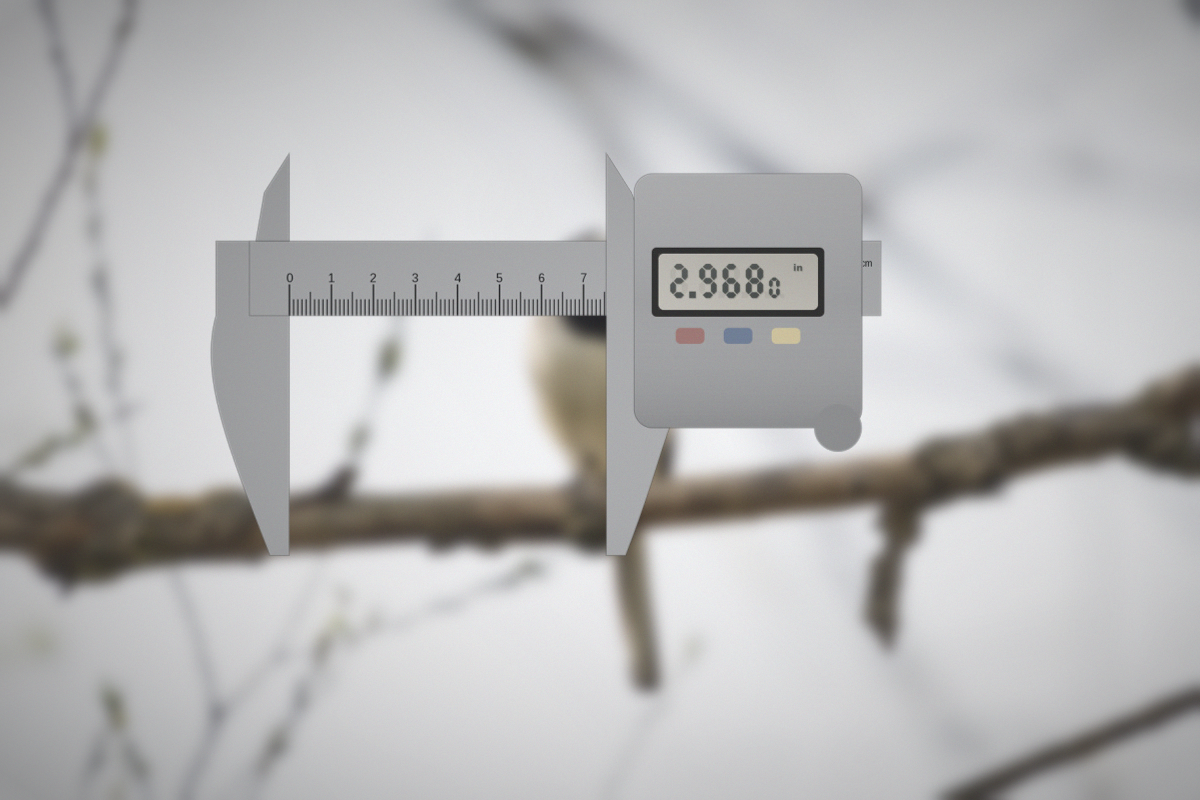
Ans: **2.9680** in
